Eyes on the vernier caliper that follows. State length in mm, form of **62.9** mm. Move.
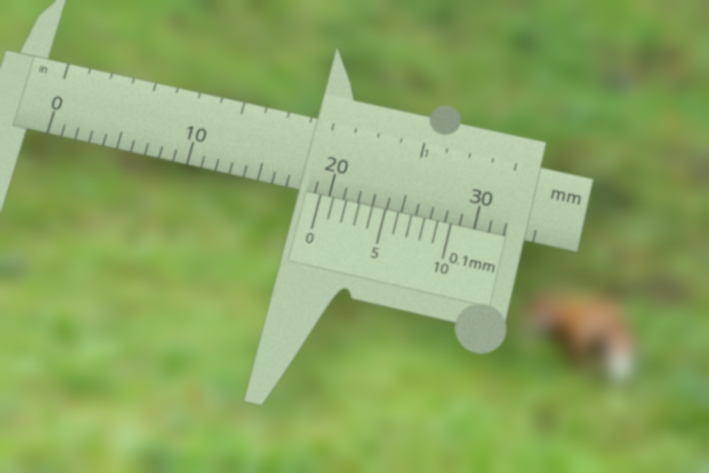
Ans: **19.4** mm
